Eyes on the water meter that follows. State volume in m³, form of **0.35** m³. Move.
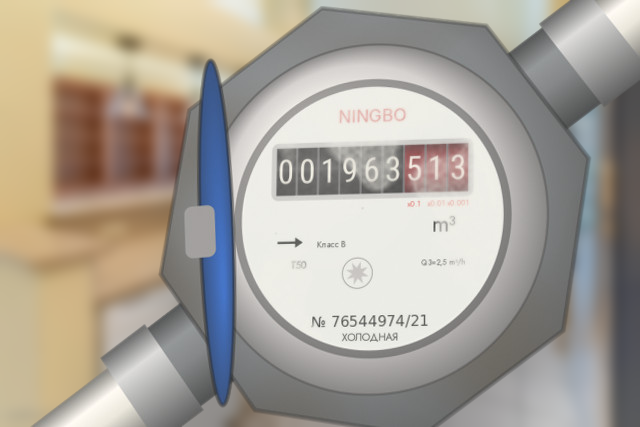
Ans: **1963.513** m³
